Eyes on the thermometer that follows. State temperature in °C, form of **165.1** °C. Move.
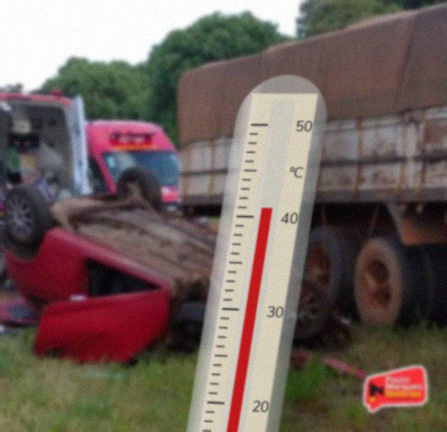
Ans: **41** °C
